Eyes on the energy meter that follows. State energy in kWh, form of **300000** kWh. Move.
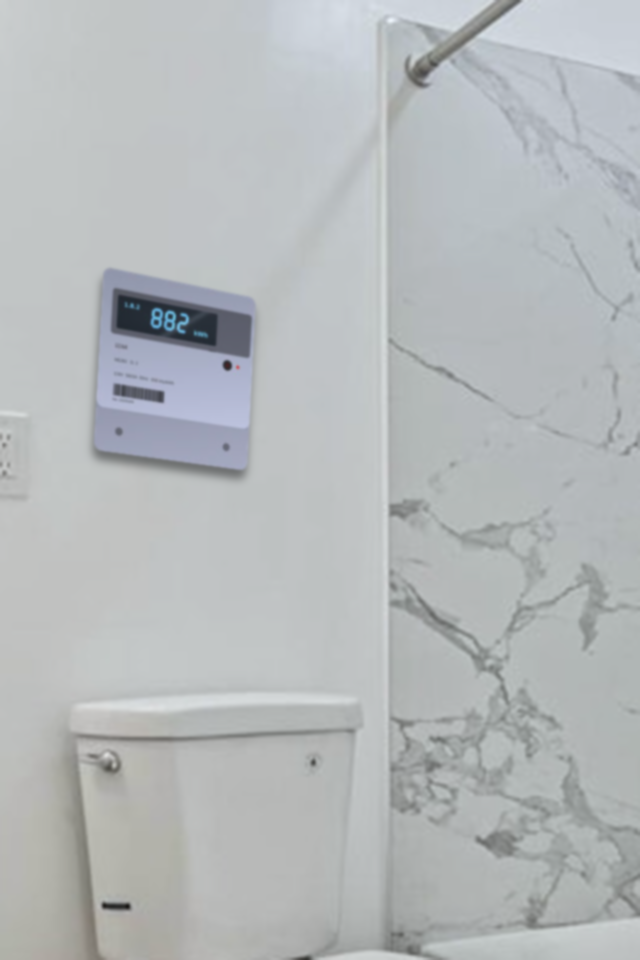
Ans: **882** kWh
